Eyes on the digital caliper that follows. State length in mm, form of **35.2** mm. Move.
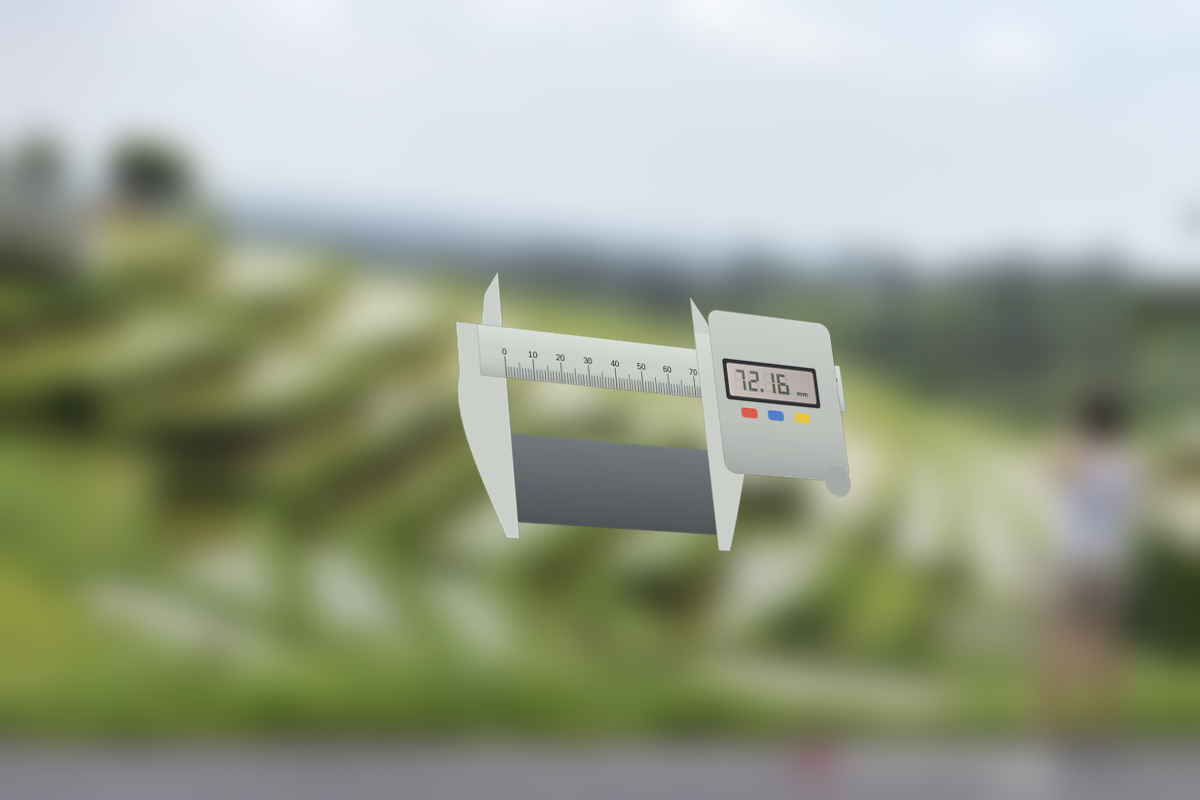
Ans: **72.16** mm
